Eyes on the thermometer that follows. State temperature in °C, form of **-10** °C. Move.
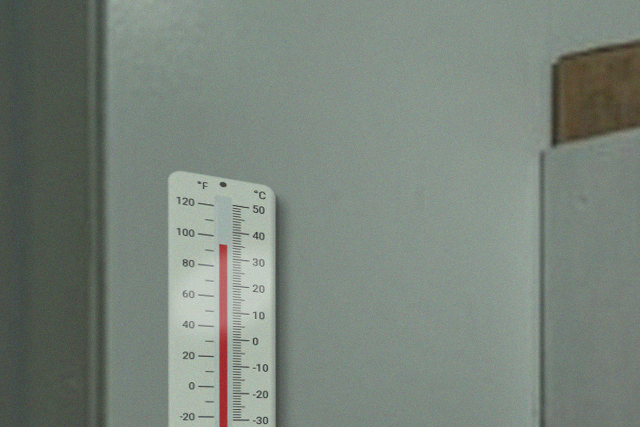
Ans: **35** °C
